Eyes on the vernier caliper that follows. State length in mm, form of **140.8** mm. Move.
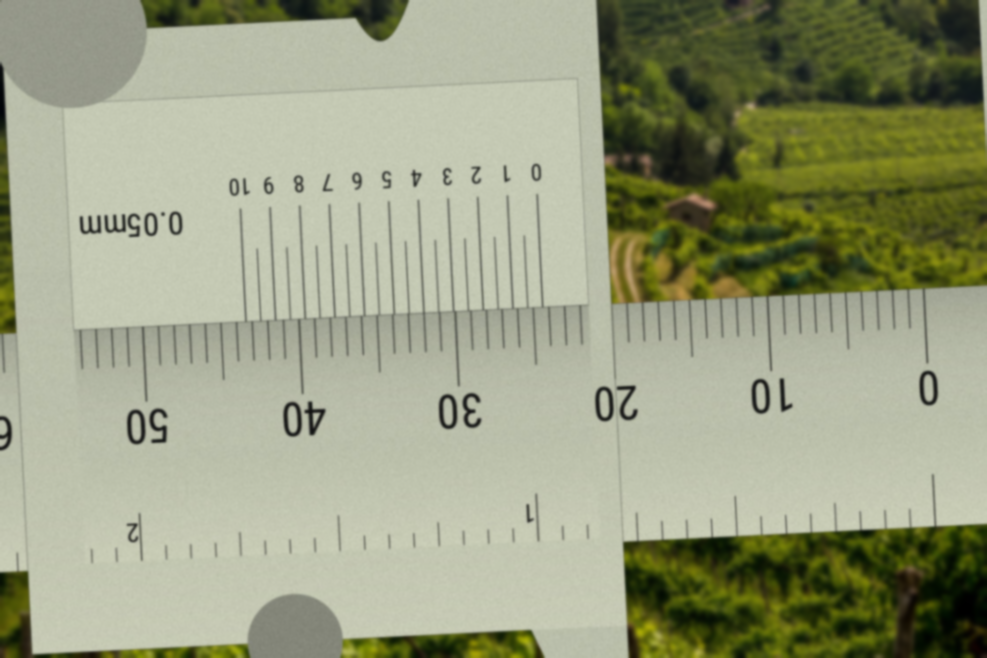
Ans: **24.4** mm
